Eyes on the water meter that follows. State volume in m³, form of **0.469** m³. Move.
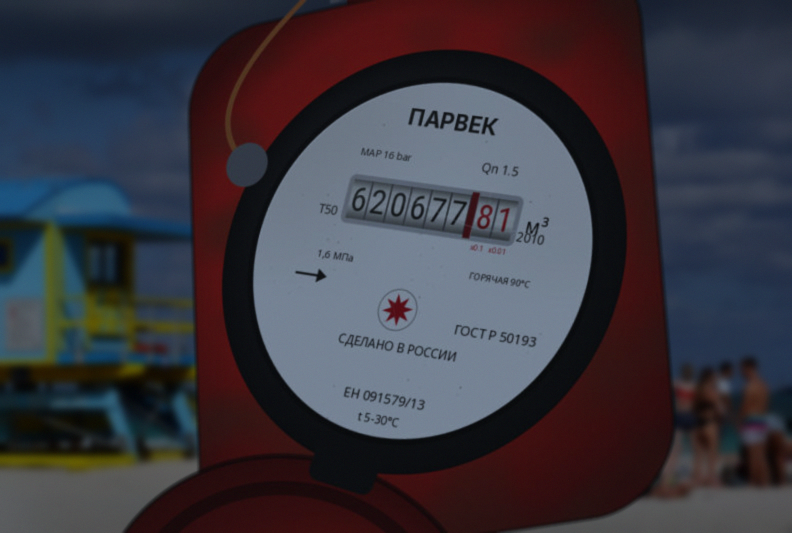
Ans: **620677.81** m³
